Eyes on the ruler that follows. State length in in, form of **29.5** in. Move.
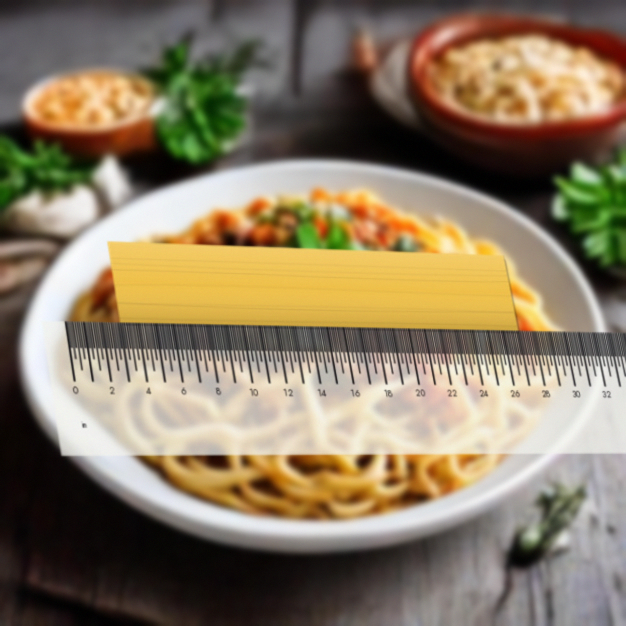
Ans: **24** in
